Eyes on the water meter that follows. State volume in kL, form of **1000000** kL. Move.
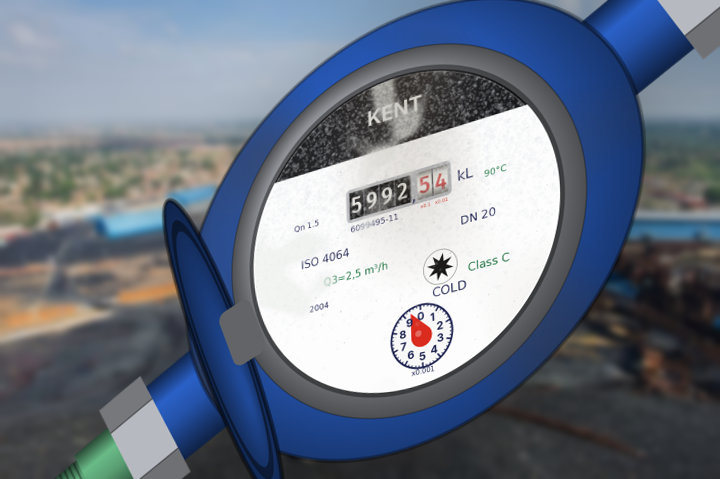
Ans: **5992.539** kL
